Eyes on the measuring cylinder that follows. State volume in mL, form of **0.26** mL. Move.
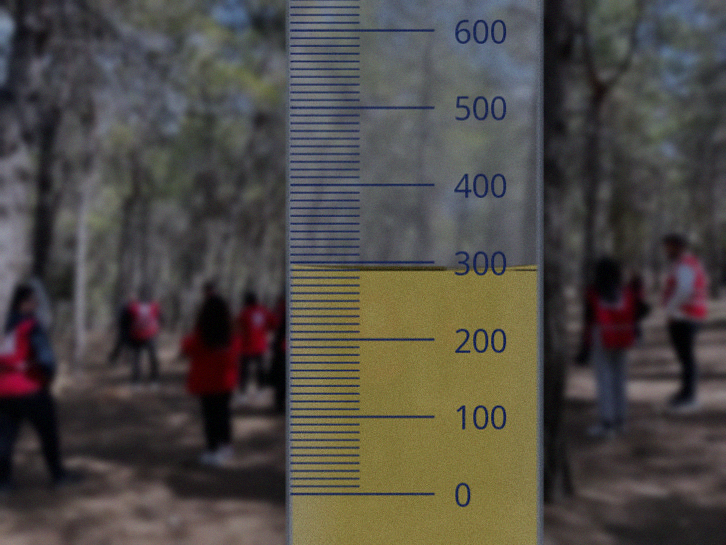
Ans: **290** mL
